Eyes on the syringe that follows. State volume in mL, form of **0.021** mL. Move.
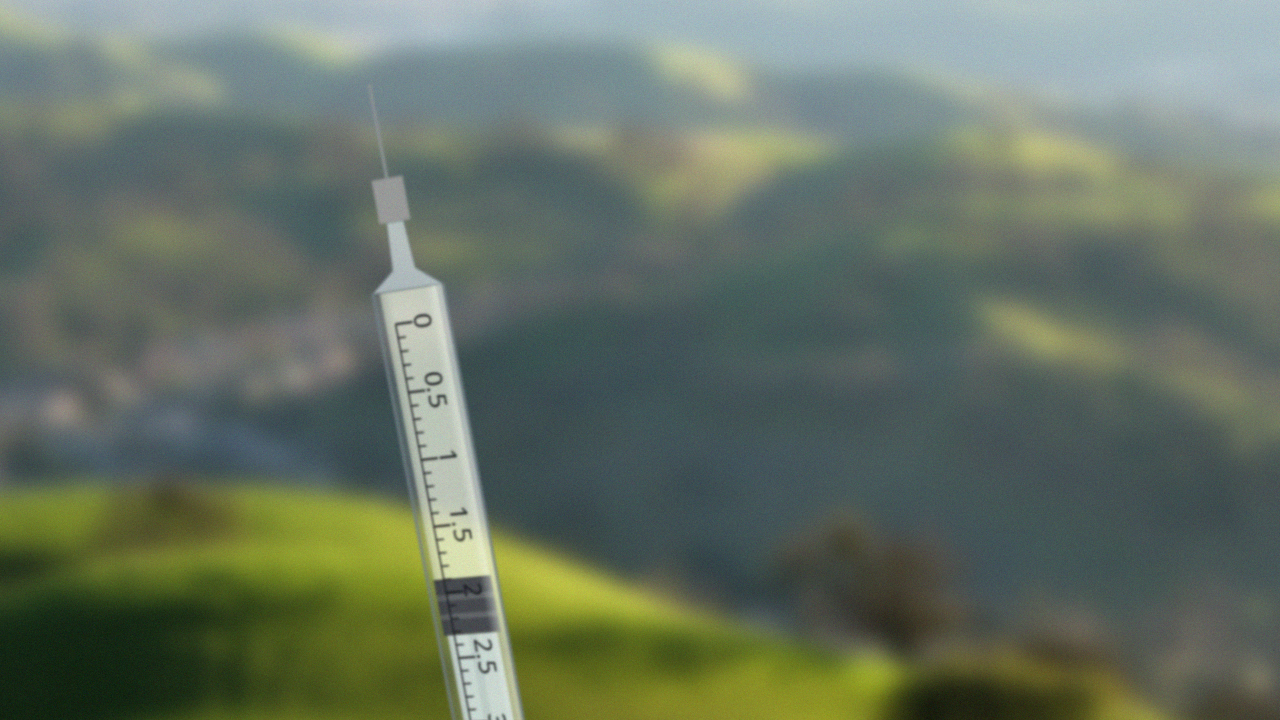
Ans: **1.9** mL
